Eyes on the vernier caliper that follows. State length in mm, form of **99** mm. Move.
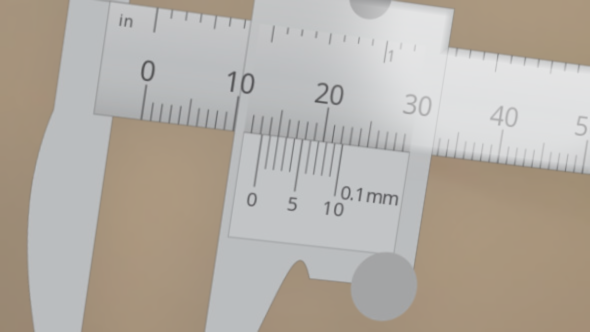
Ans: **13.2** mm
